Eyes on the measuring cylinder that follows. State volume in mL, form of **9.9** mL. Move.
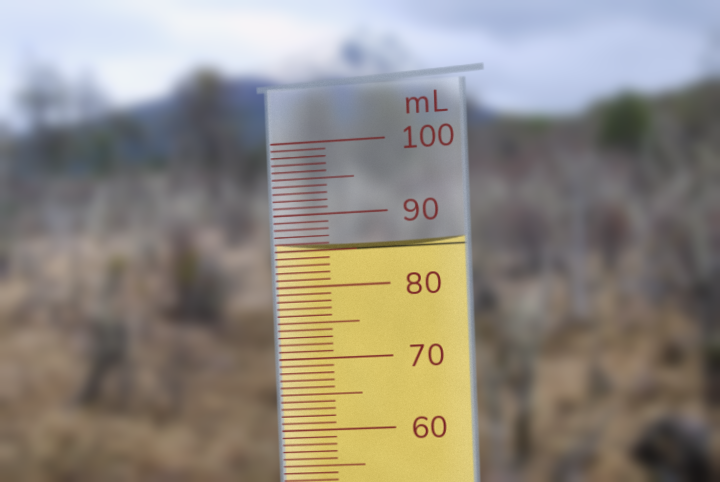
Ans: **85** mL
